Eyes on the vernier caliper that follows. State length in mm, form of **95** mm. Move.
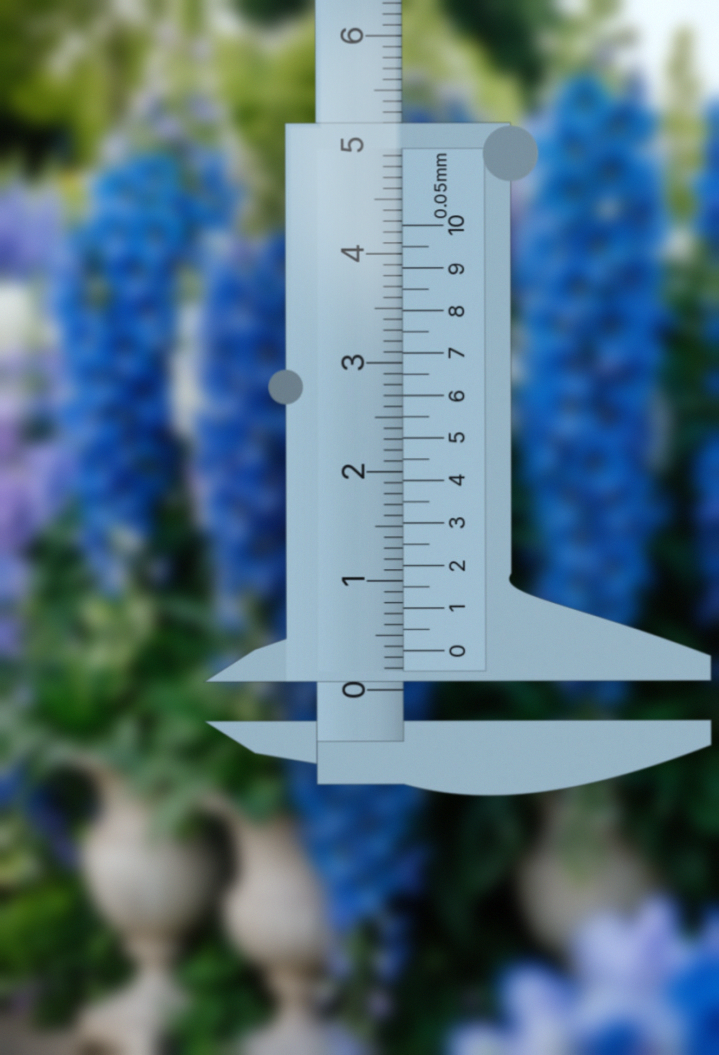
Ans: **3.6** mm
